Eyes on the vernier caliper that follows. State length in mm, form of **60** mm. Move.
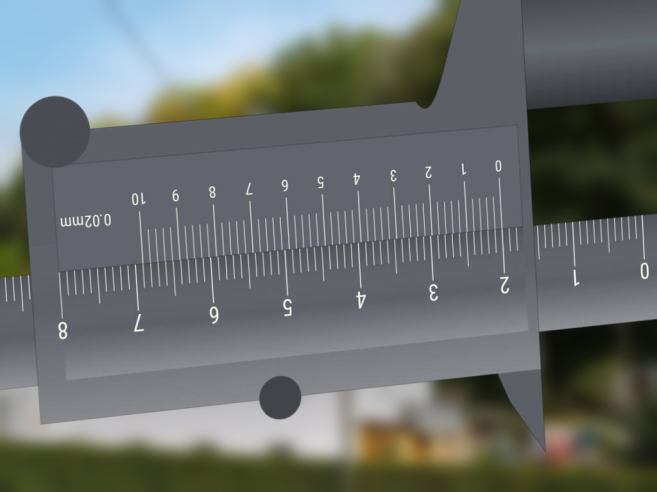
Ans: **20.0** mm
